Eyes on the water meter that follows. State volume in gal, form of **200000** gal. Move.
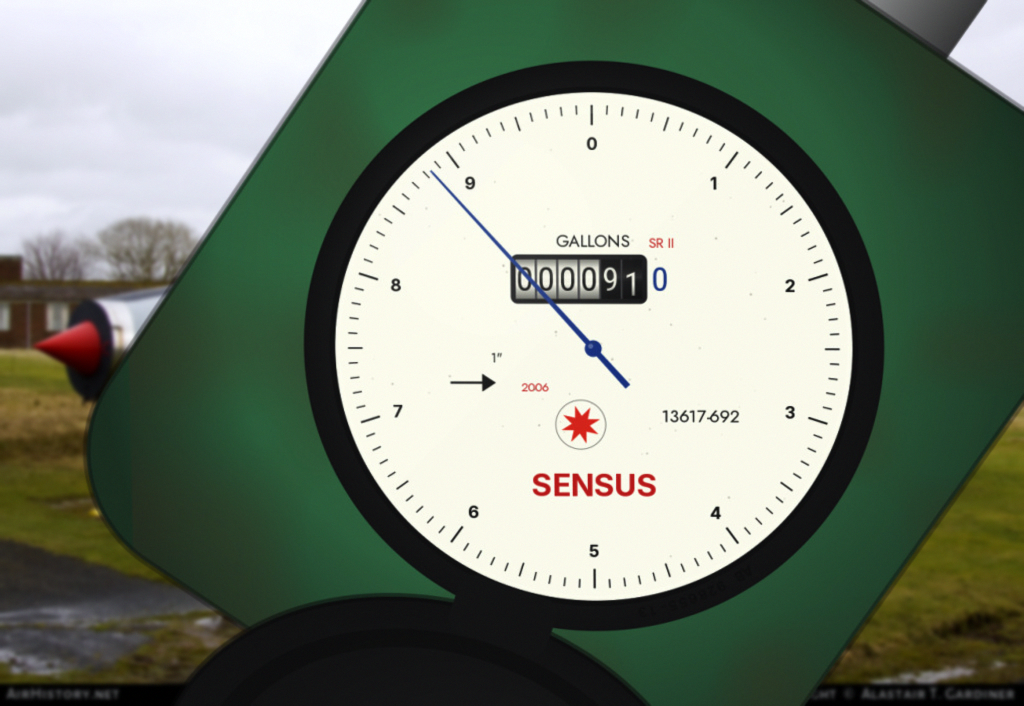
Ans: **908.8** gal
